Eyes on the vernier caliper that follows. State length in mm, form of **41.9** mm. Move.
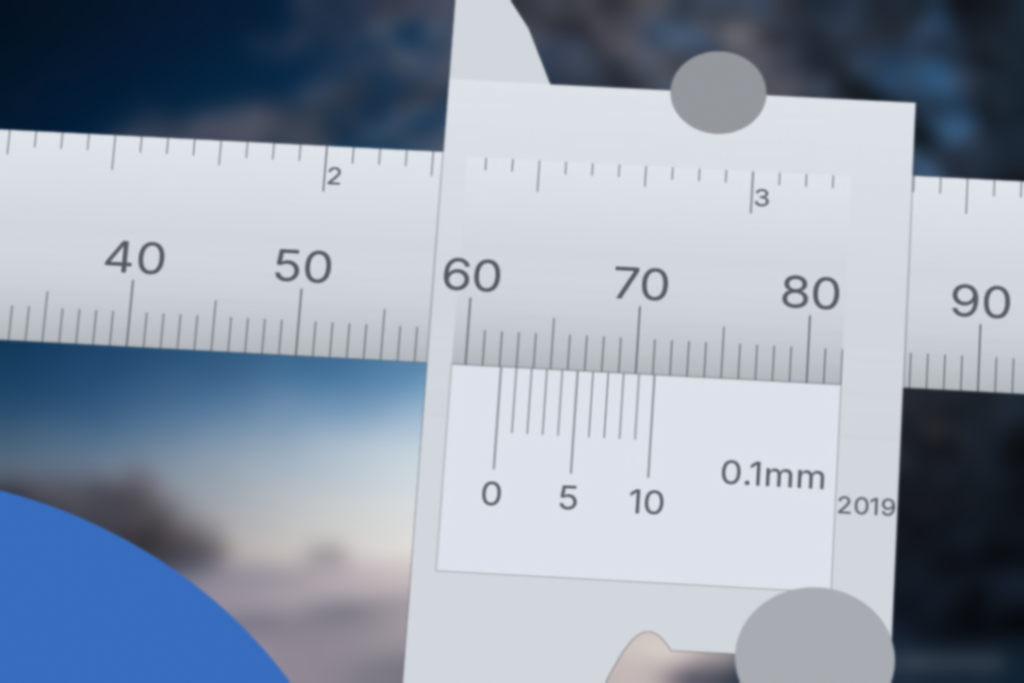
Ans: **62.1** mm
